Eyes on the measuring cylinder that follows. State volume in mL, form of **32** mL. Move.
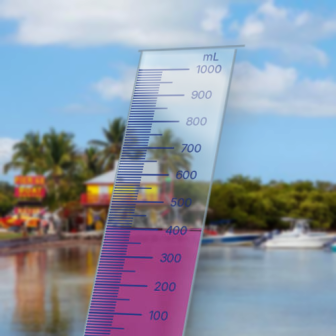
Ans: **400** mL
